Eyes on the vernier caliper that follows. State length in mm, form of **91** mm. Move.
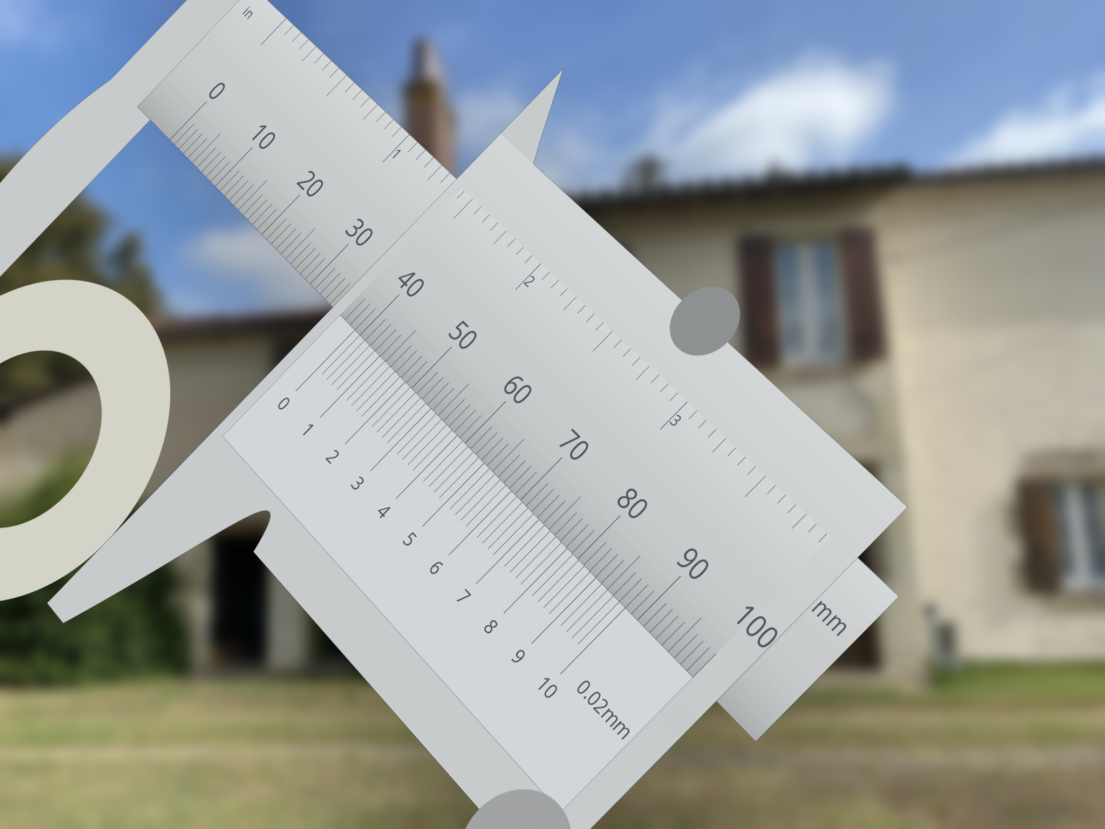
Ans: **39.0** mm
